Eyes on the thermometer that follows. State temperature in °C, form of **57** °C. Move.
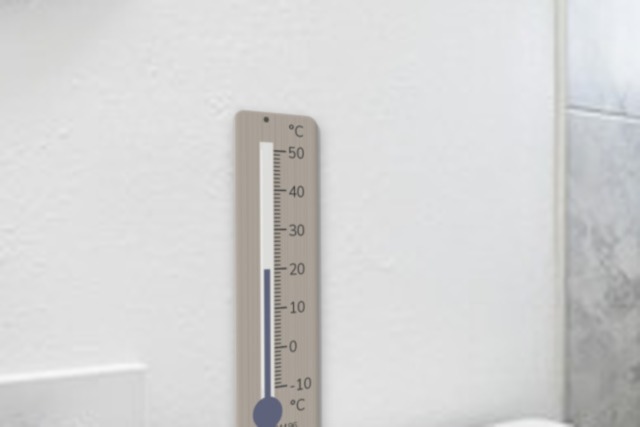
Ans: **20** °C
